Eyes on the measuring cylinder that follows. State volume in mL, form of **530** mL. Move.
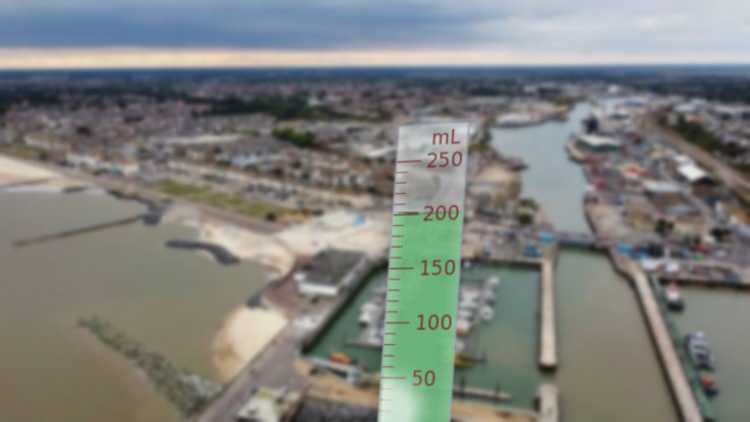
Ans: **200** mL
